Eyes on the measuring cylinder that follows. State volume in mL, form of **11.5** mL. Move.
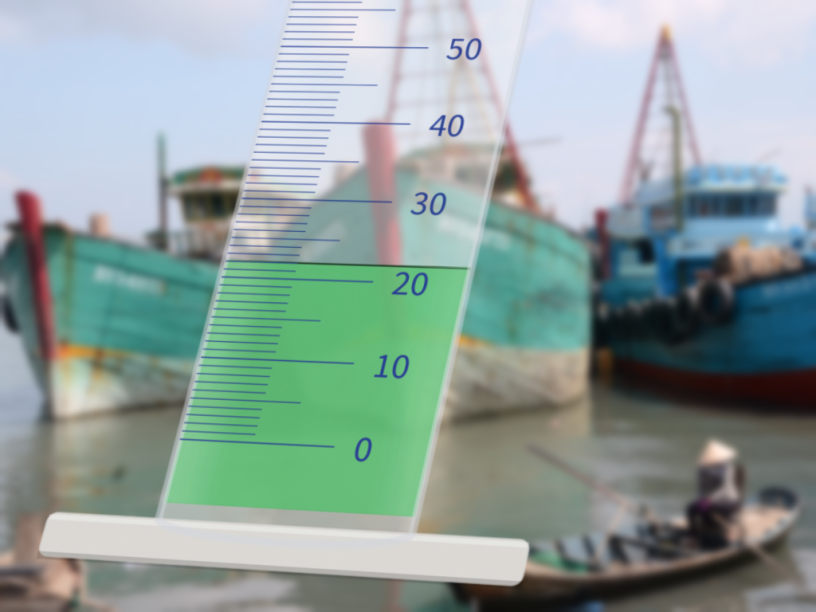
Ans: **22** mL
